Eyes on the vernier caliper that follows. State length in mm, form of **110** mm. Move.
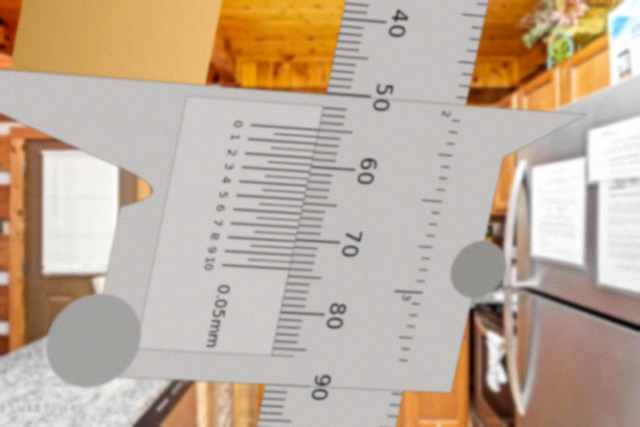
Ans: **55.0** mm
